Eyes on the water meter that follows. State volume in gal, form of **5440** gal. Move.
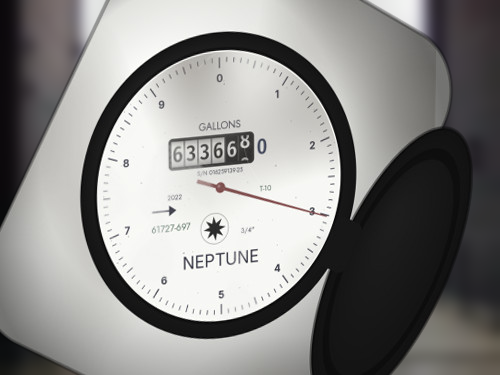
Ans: **6336683.0** gal
